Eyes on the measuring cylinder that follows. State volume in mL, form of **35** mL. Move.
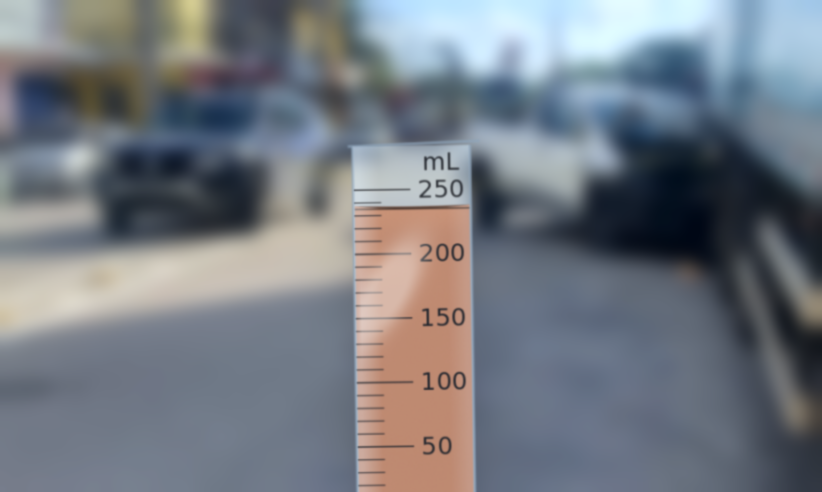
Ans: **235** mL
